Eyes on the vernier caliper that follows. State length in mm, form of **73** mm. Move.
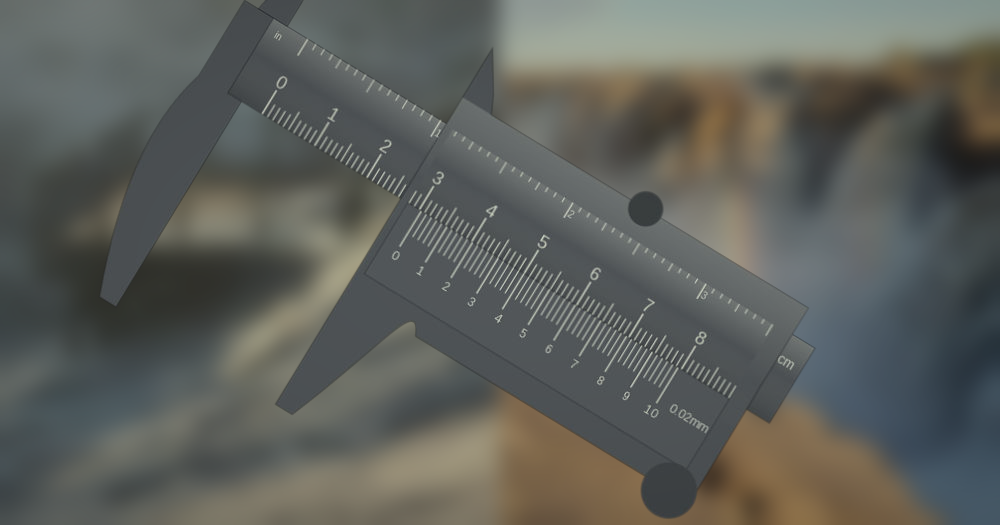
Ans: **30.4** mm
